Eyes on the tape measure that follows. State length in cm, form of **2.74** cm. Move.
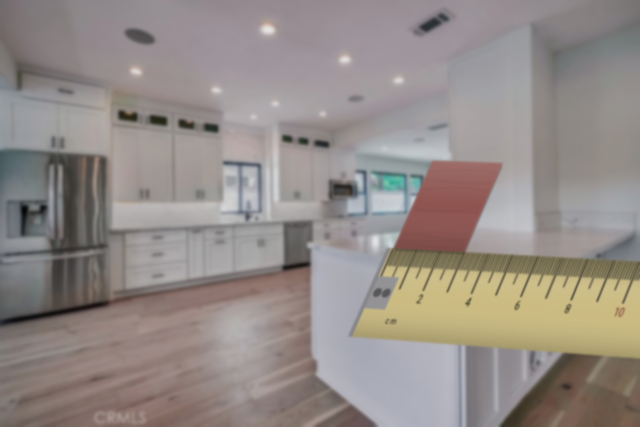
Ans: **3** cm
